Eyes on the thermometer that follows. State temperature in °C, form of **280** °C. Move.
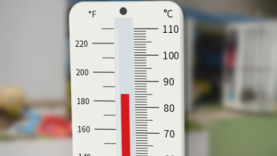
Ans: **85** °C
